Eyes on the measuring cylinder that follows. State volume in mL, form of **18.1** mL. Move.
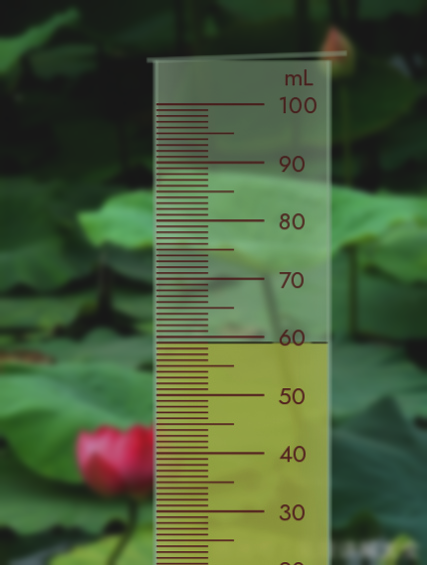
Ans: **59** mL
